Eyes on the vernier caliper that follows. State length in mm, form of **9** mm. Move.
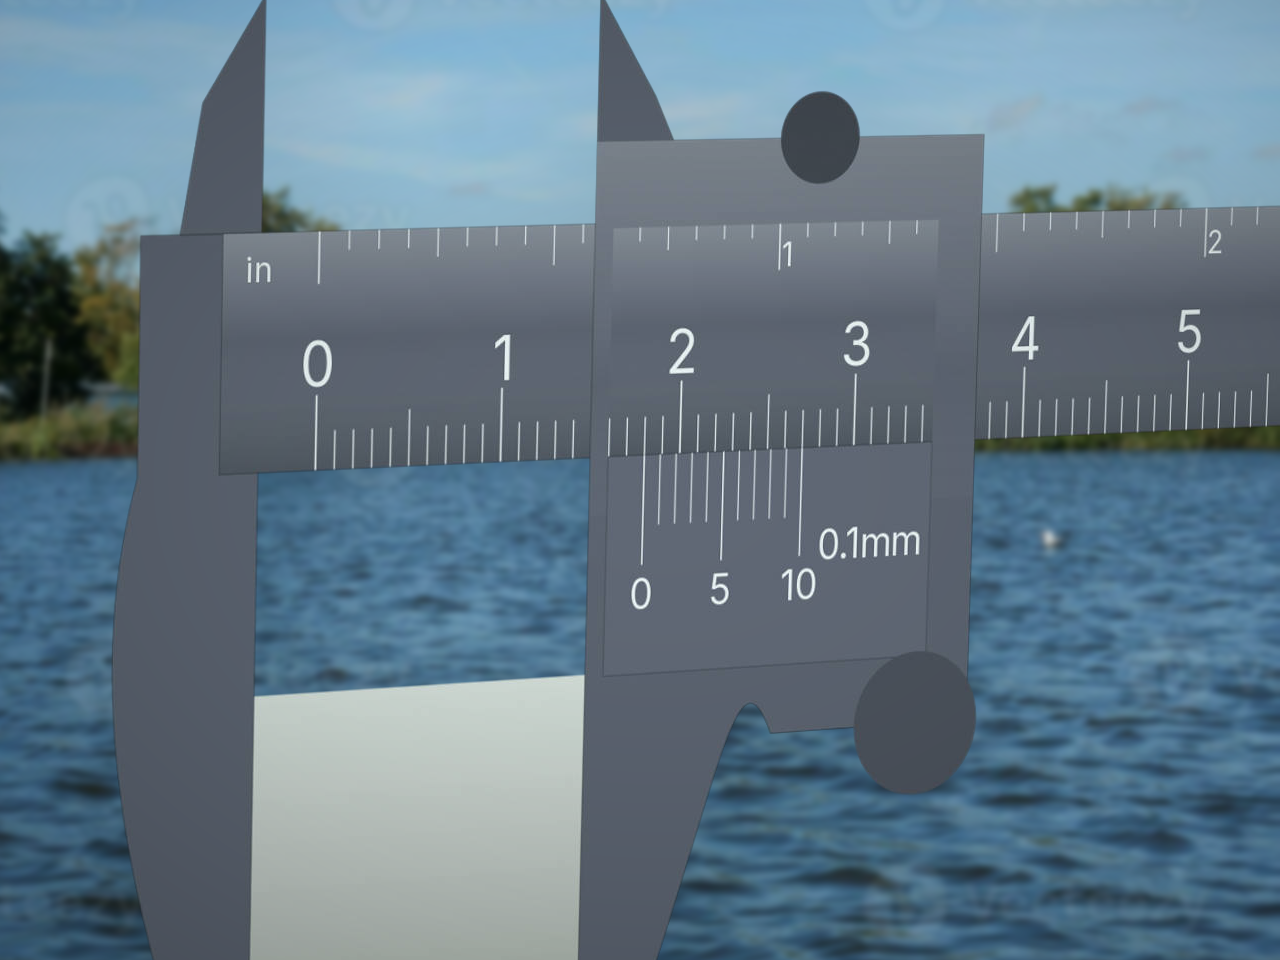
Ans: **18.0** mm
